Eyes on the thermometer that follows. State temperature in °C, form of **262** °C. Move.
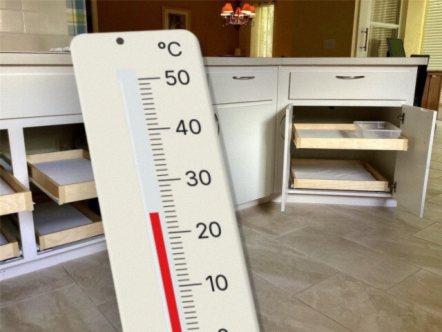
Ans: **24** °C
